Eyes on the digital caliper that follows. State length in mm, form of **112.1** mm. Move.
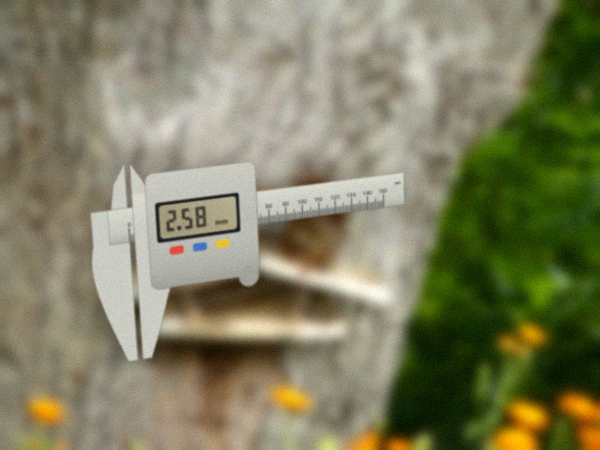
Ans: **2.58** mm
